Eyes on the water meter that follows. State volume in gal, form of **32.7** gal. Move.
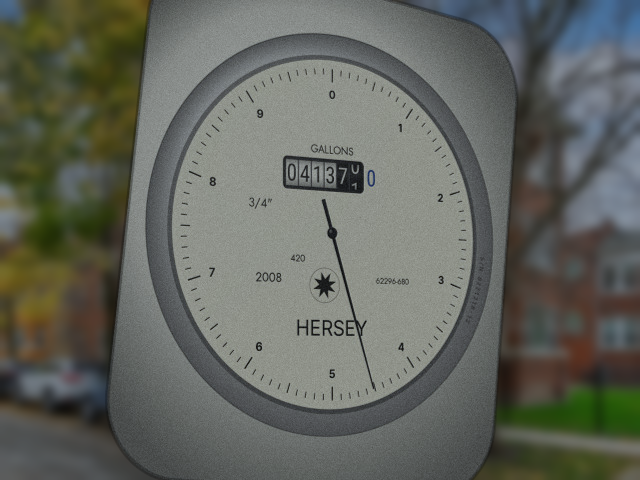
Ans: **413704.5** gal
